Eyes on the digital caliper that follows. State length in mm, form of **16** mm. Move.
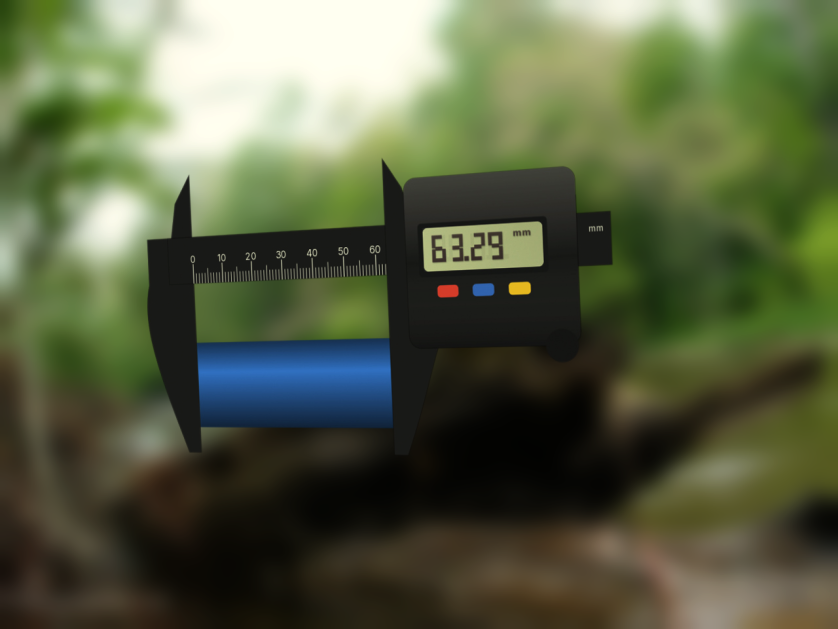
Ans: **63.29** mm
